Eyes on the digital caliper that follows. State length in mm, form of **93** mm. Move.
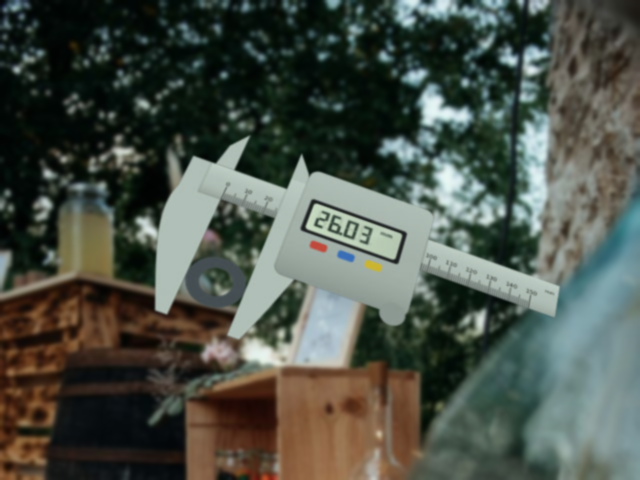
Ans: **26.03** mm
